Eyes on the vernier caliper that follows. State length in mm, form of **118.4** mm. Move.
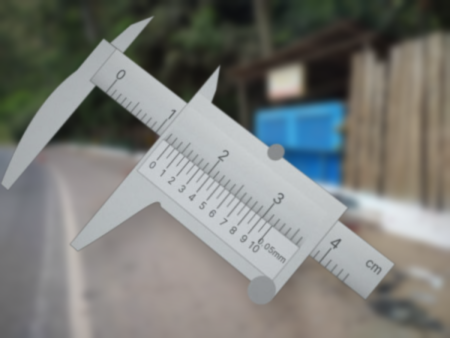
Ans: **12.8** mm
